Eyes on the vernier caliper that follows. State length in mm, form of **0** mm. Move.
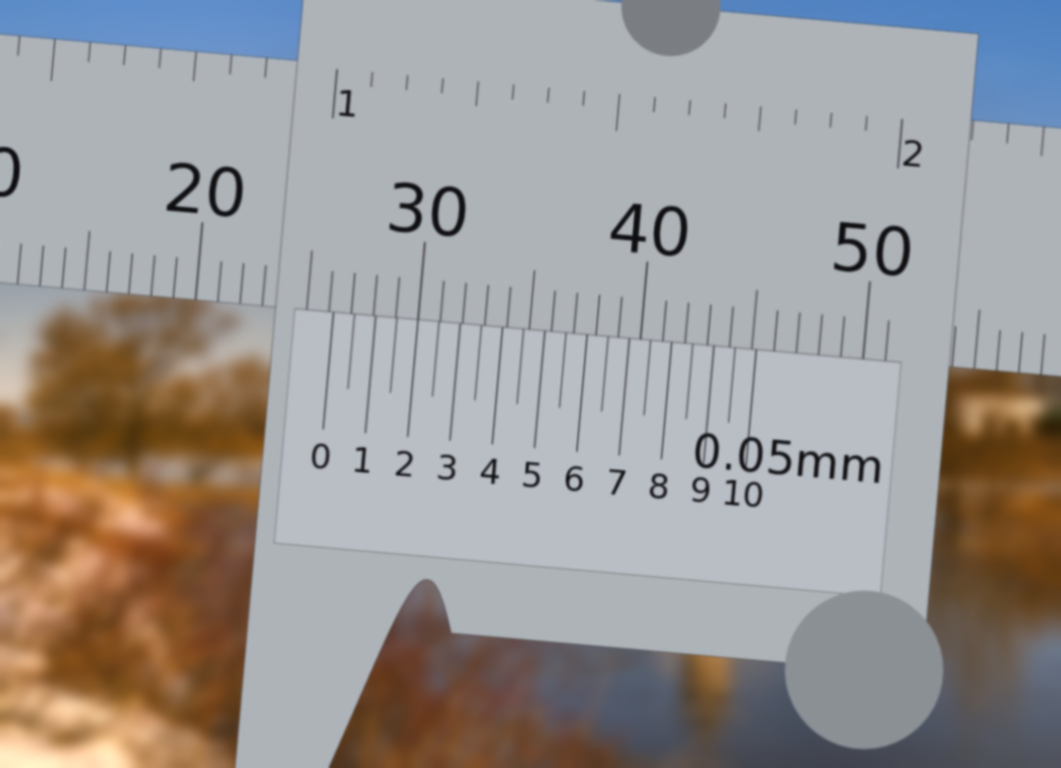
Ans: **26.2** mm
